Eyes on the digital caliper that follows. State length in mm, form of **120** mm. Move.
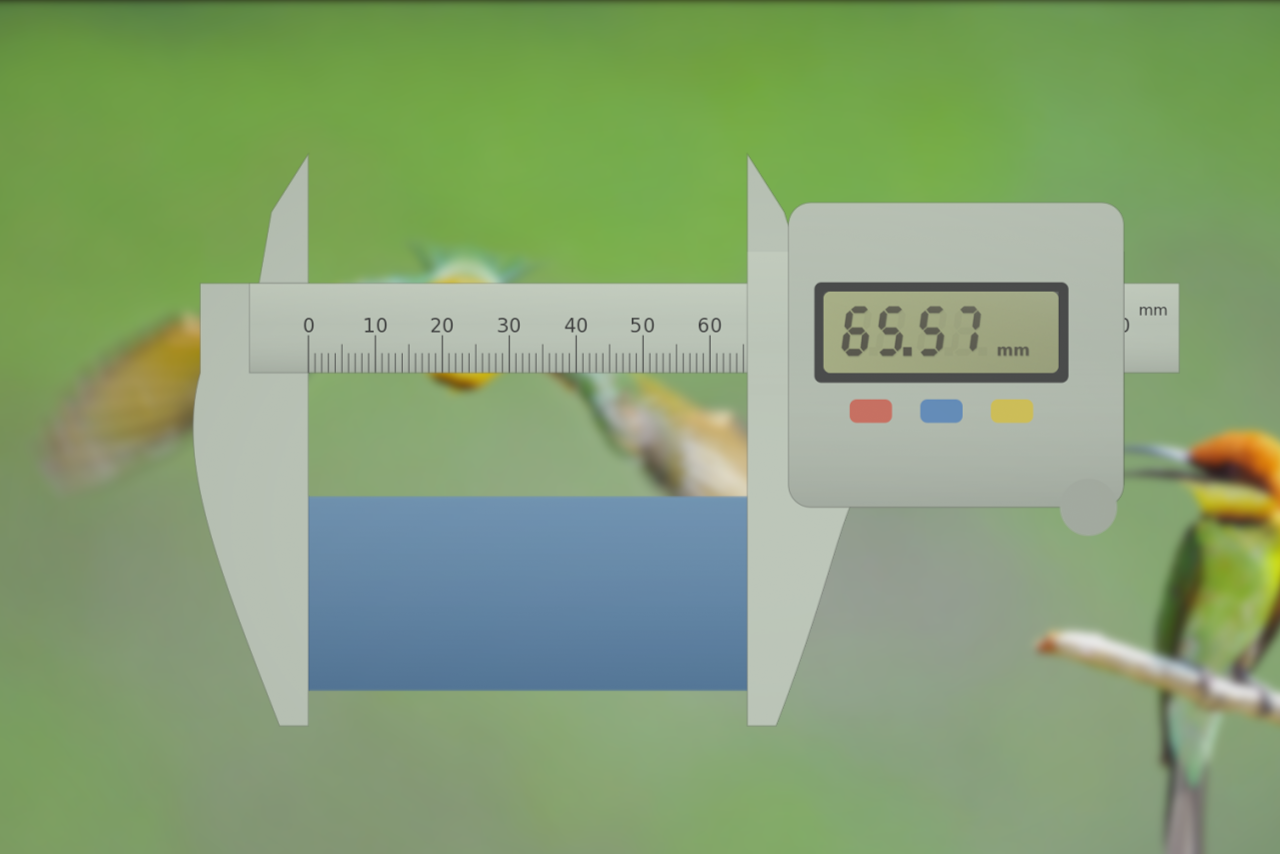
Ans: **65.57** mm
